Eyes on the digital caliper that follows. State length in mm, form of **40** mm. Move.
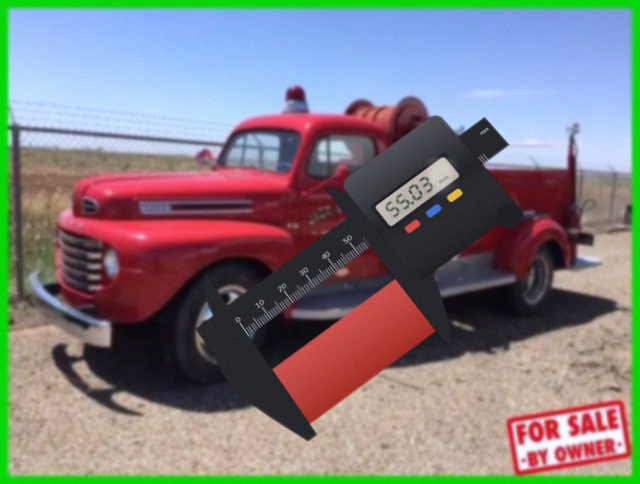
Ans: **55.03** mm
